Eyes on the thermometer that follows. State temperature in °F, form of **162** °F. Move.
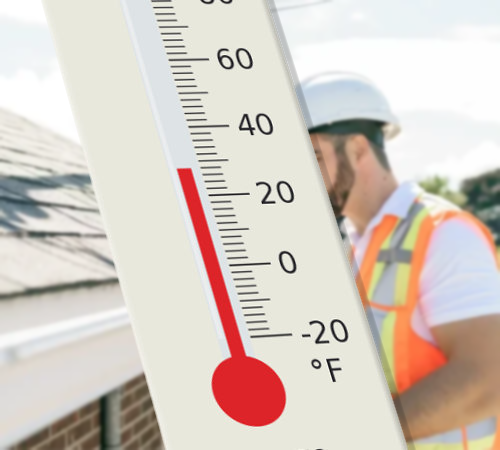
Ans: **28** °F
